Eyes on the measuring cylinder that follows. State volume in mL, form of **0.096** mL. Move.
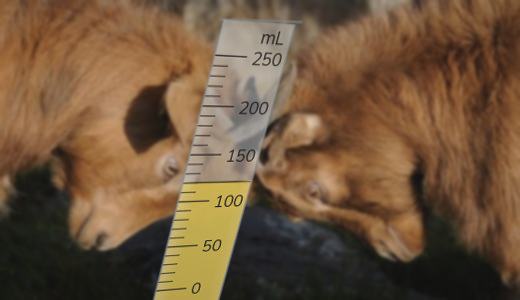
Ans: **120** mL
